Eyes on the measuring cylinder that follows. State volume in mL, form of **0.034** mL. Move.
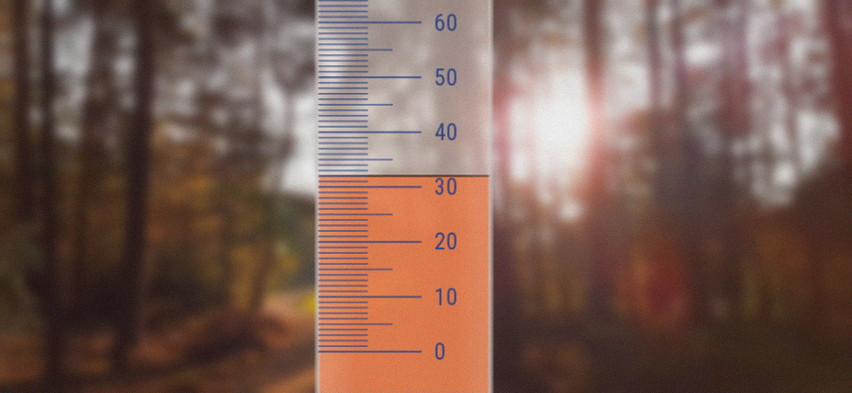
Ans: **32** mL
